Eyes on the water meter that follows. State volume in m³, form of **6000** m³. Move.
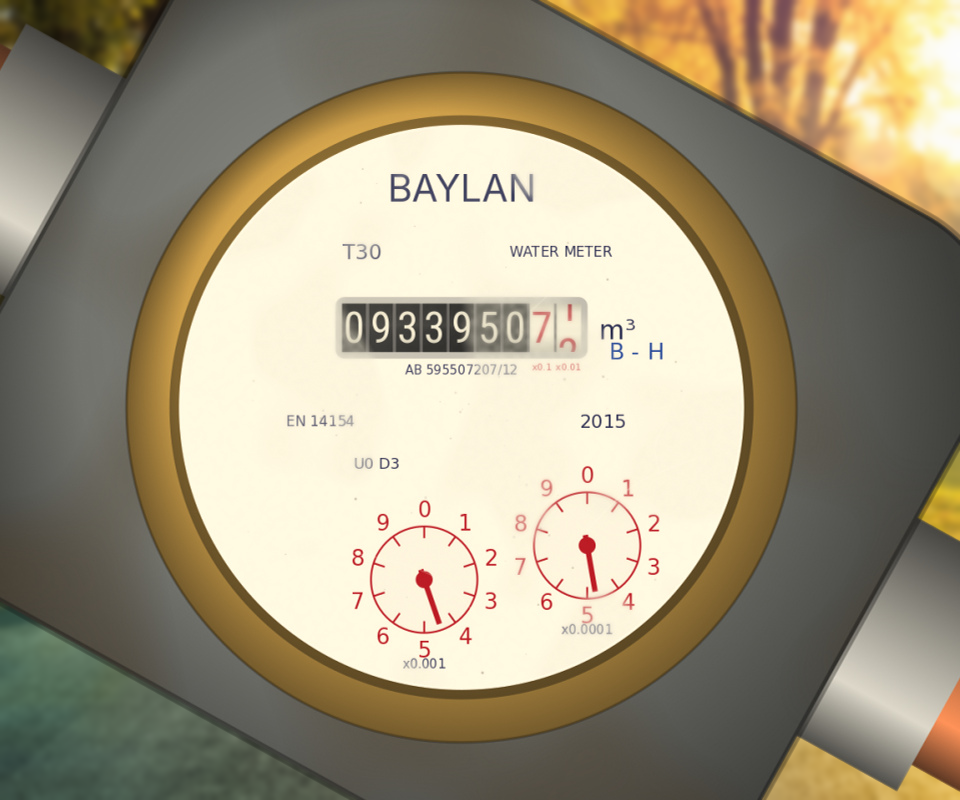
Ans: **933950.7144** m³
